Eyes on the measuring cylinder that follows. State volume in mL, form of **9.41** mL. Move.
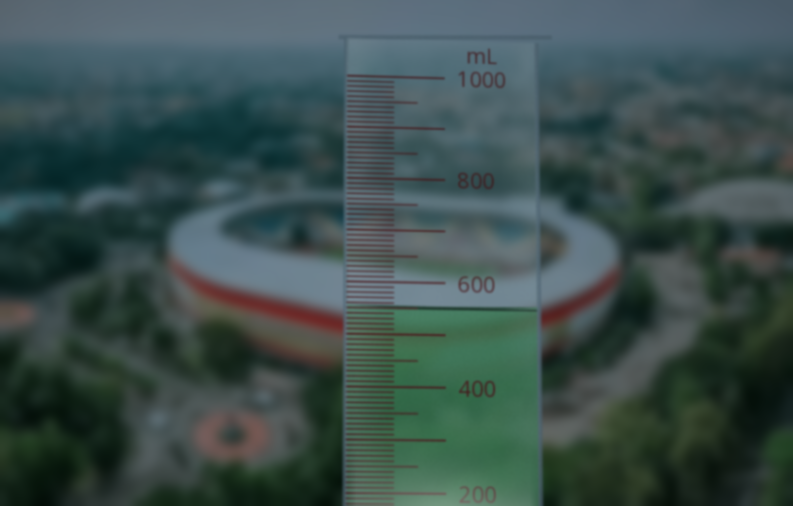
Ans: **550** mL
